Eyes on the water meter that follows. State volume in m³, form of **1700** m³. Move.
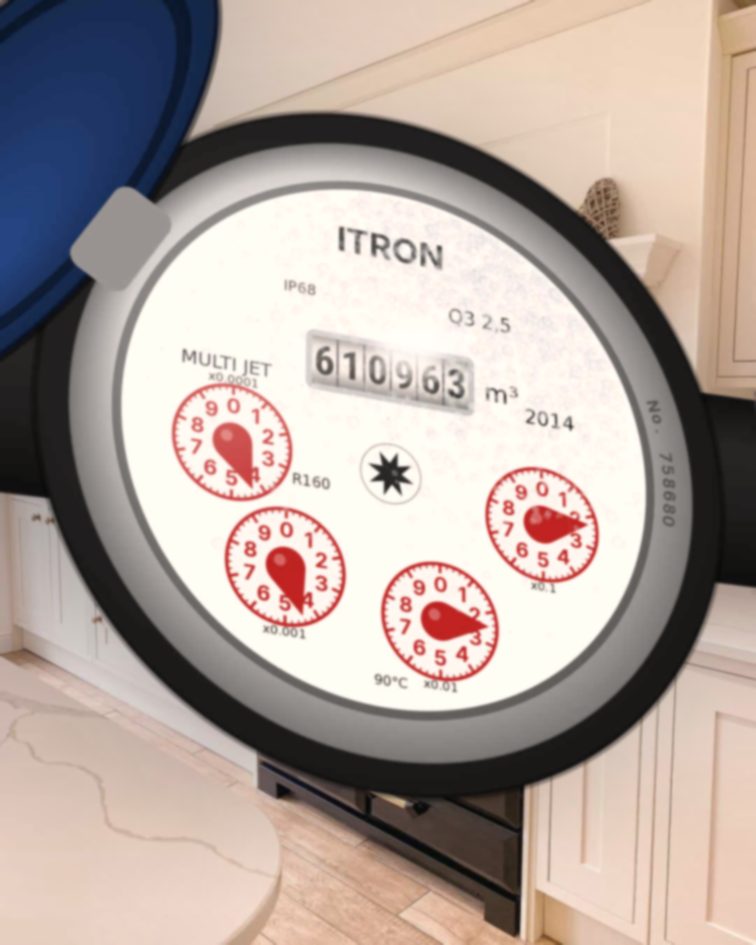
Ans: **610963.2244** m³
